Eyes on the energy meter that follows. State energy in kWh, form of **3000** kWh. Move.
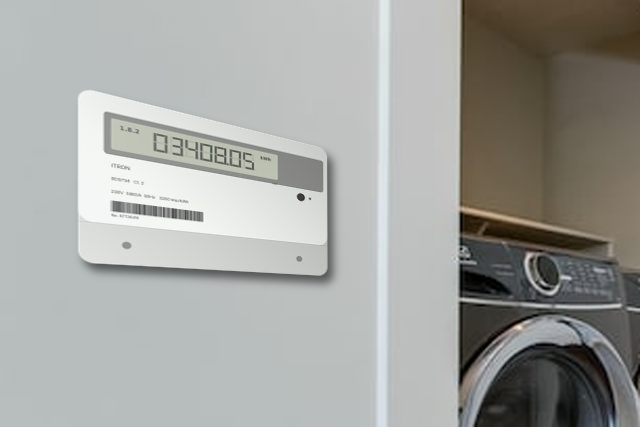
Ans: **3408.05** kWh
